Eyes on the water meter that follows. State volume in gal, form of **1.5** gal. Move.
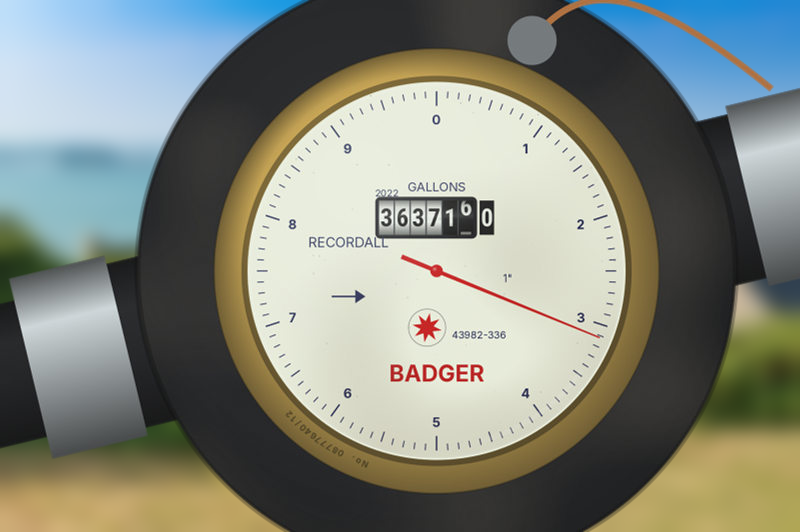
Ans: **3637163.1** gal
